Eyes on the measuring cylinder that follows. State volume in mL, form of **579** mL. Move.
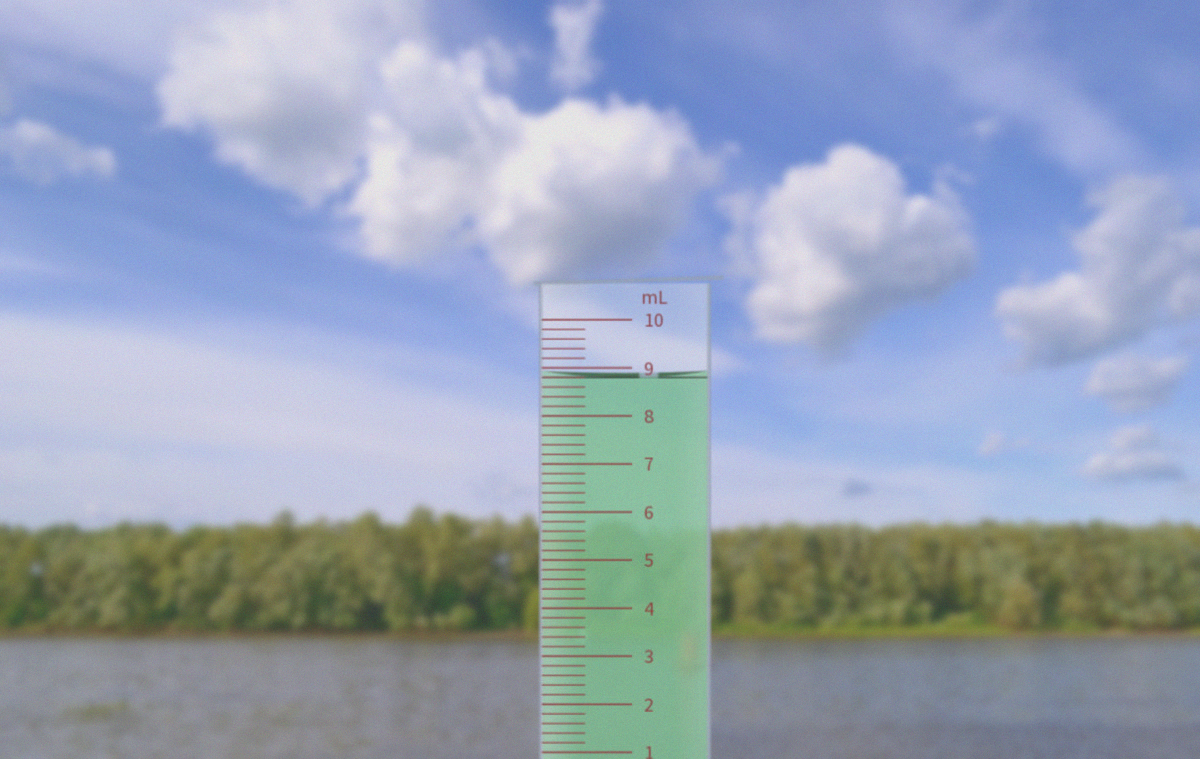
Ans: **8.8** mL
